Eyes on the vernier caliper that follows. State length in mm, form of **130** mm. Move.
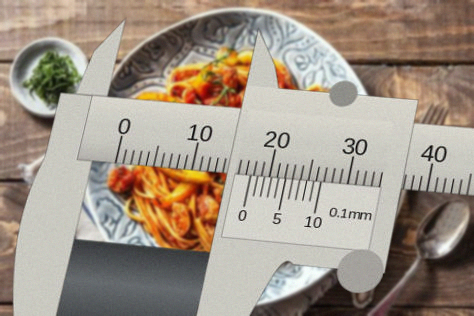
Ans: **17.6** mm
